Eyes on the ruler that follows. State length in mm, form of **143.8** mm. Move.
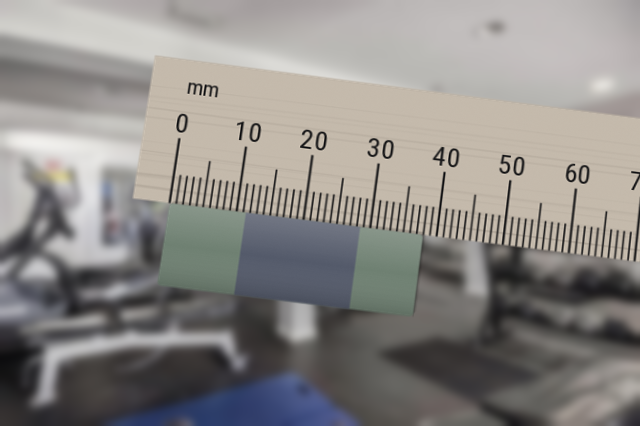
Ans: **38** mm
